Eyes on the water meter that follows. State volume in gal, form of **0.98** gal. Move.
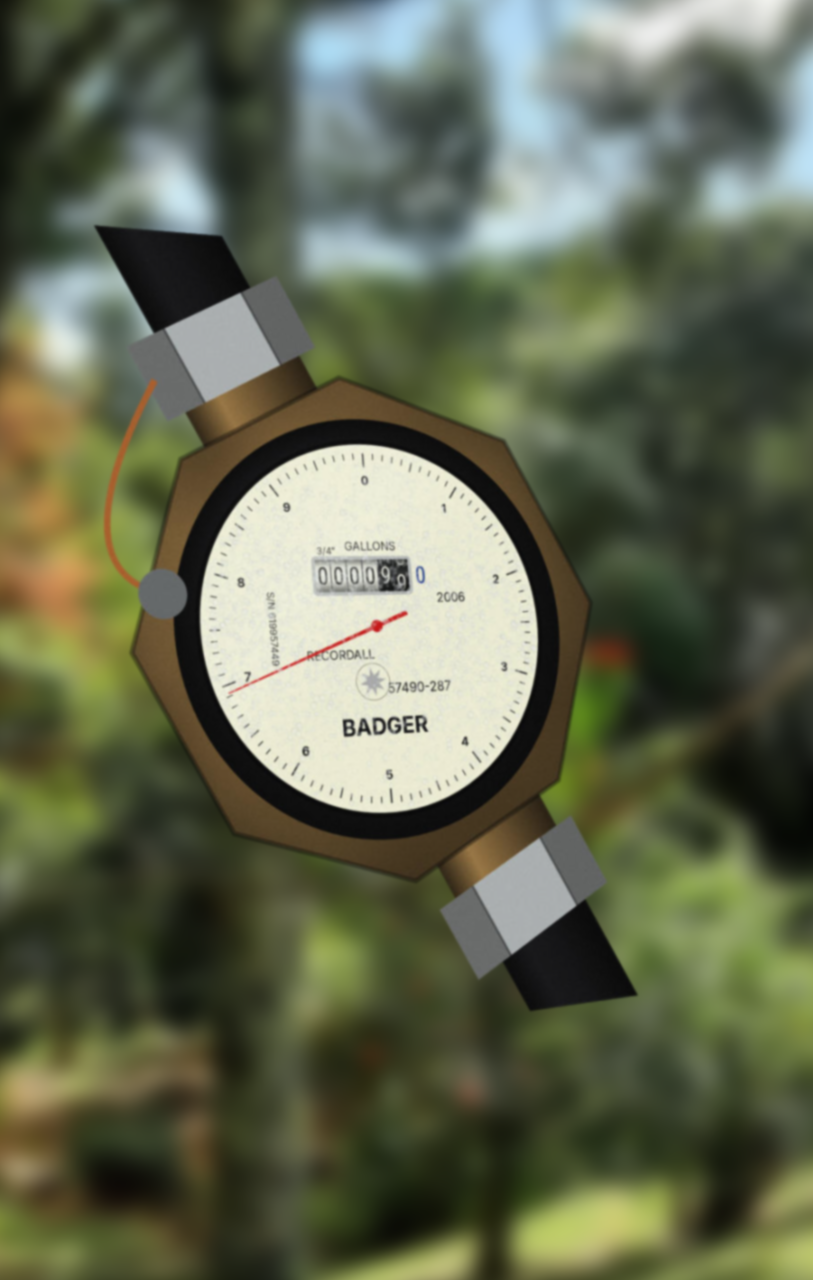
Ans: **986.9** gal
